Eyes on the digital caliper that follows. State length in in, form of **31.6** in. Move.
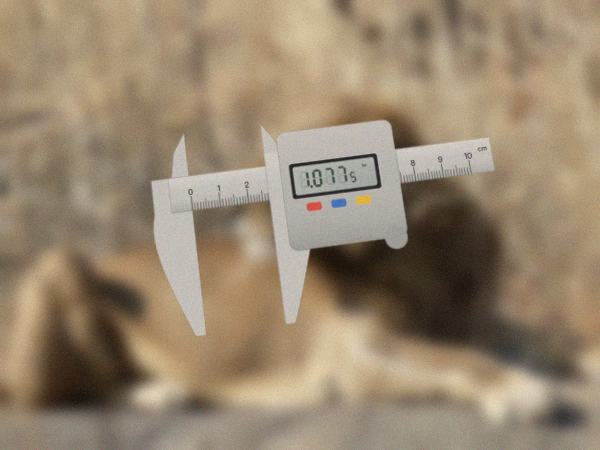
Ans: **1.0775** in
